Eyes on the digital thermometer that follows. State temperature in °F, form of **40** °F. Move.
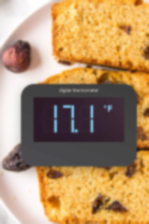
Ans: **17.1** °F
